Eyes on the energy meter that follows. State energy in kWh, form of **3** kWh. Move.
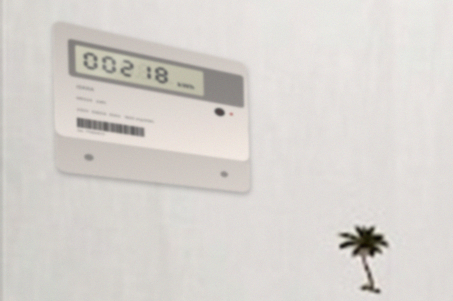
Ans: **218** kWh
